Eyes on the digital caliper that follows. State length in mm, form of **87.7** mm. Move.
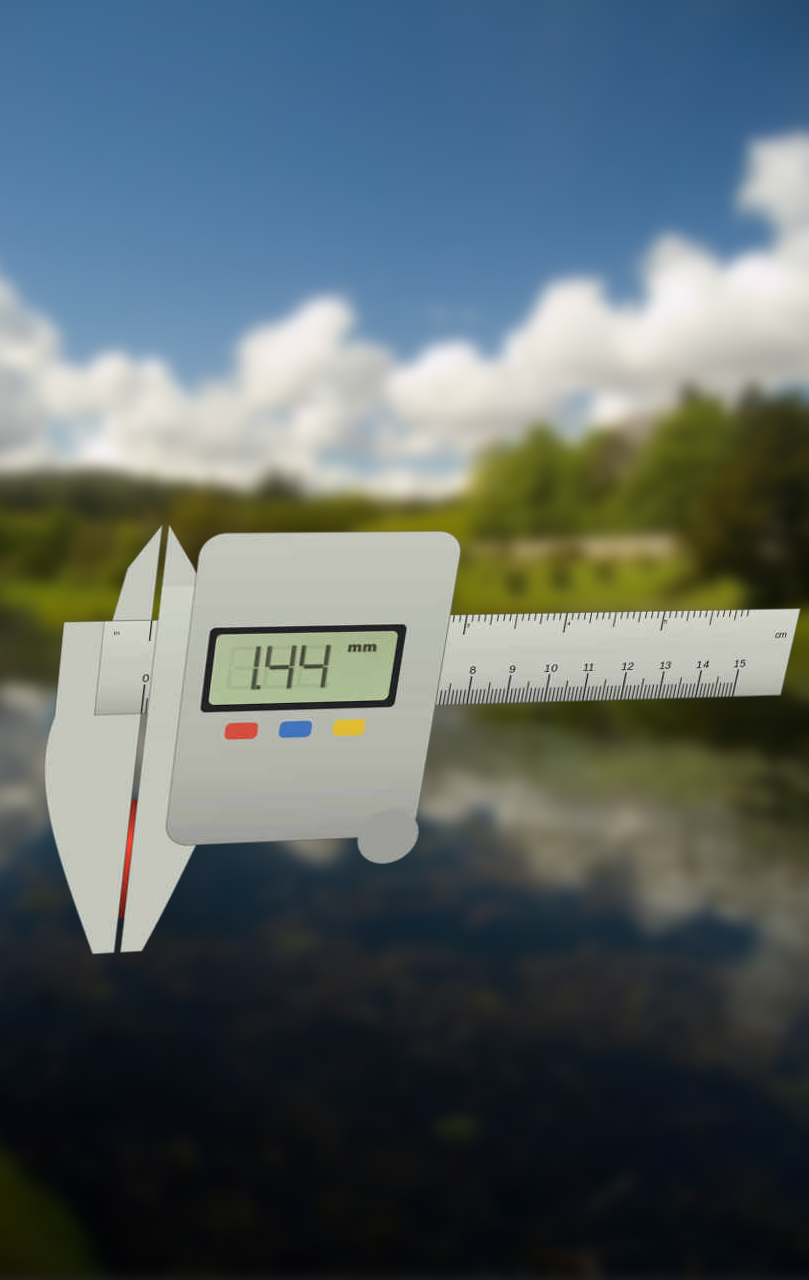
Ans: **1.44** mm
